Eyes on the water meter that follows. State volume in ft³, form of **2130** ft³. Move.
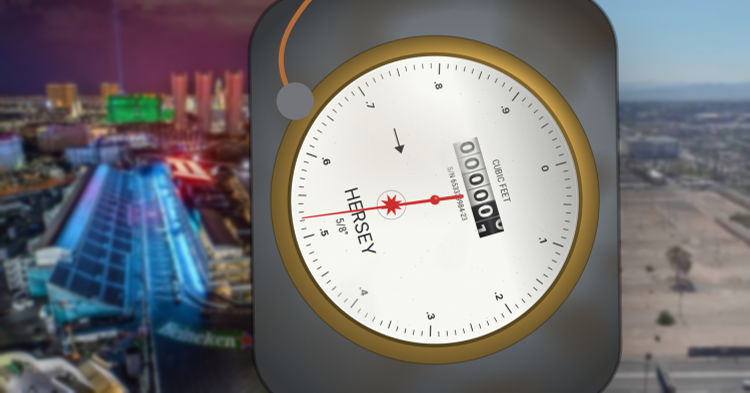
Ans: **0.52** ft³
